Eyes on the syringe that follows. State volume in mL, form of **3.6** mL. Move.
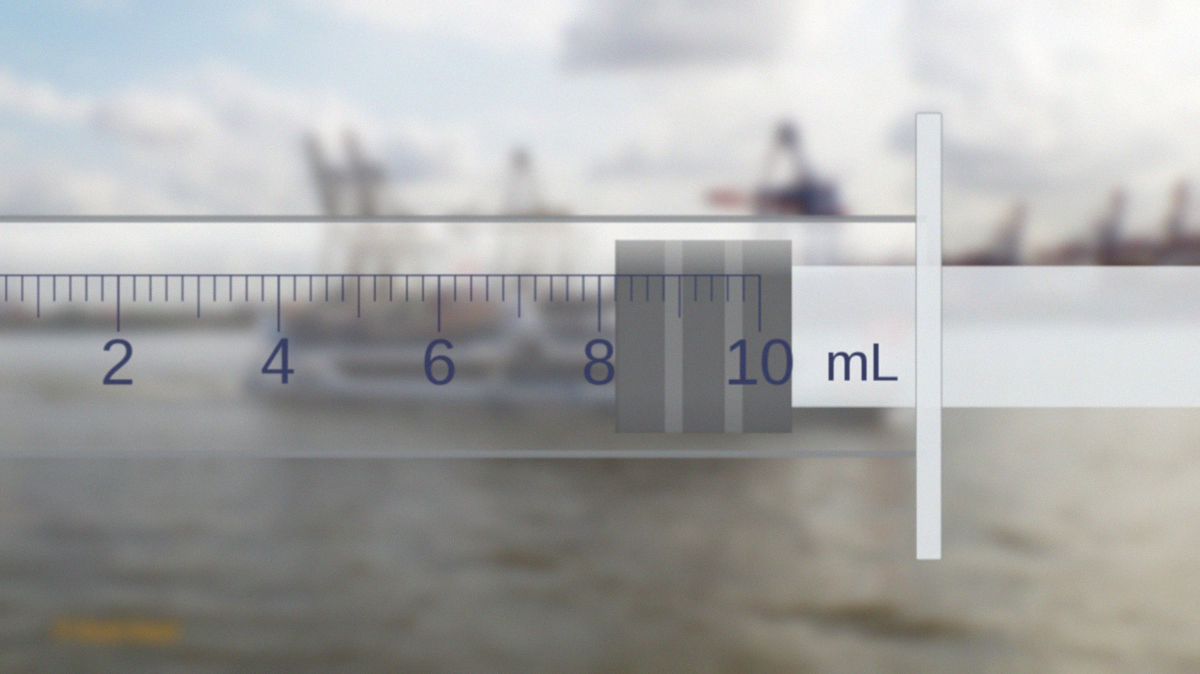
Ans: **8.2** mL
